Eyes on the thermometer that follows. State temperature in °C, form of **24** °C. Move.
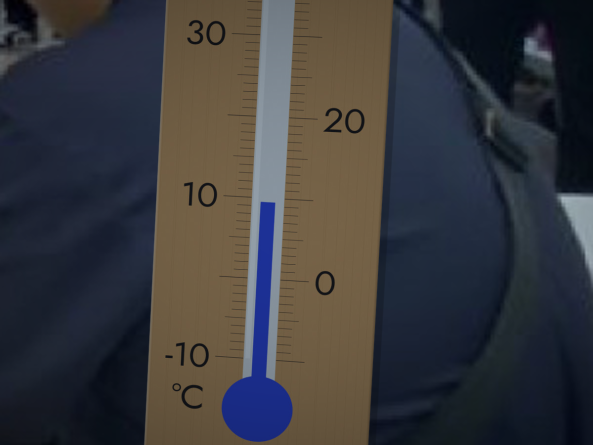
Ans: **9.5** °C
